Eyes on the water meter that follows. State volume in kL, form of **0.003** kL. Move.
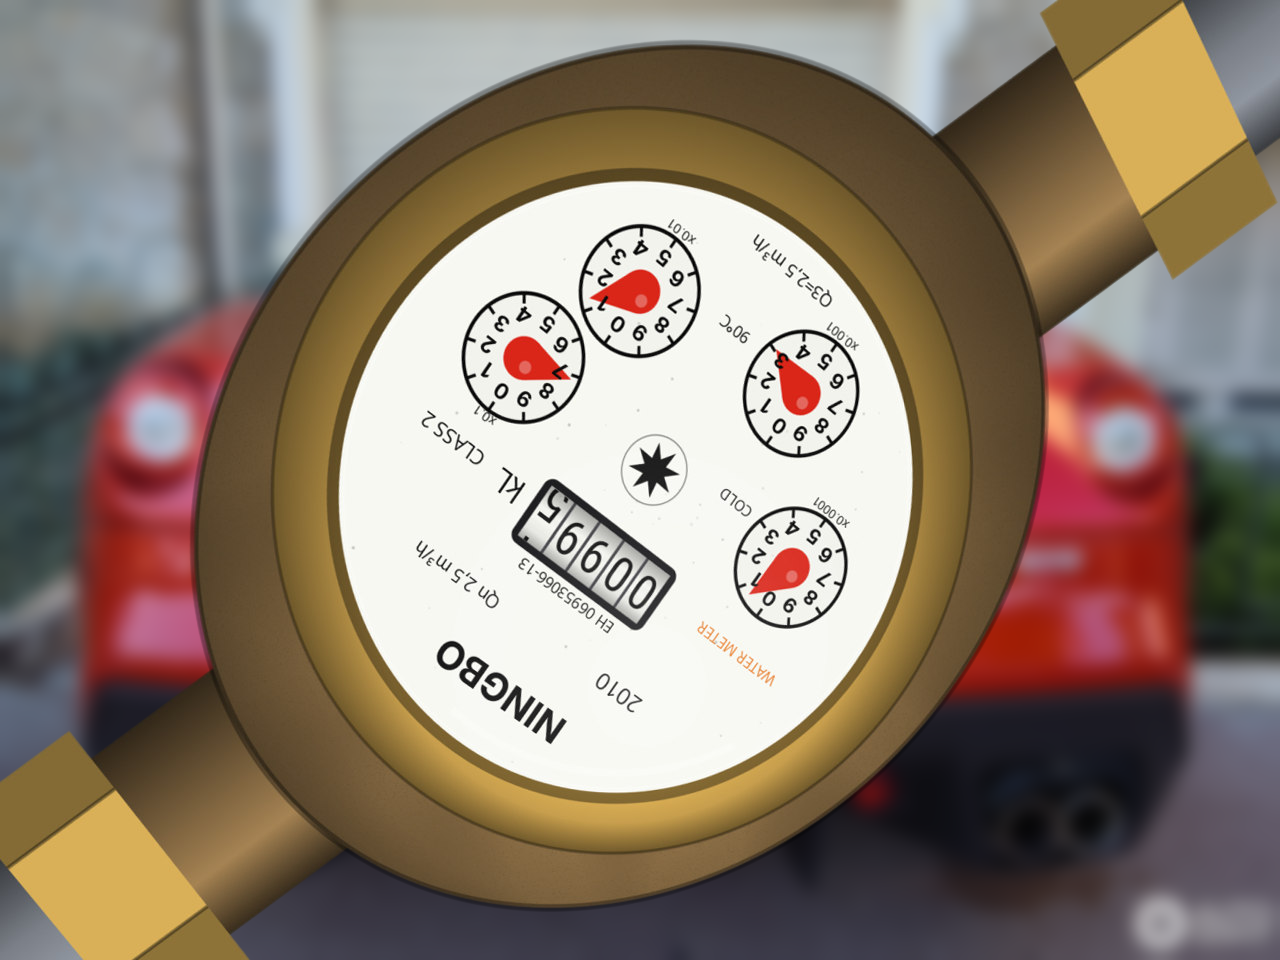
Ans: **994.7130** kL
